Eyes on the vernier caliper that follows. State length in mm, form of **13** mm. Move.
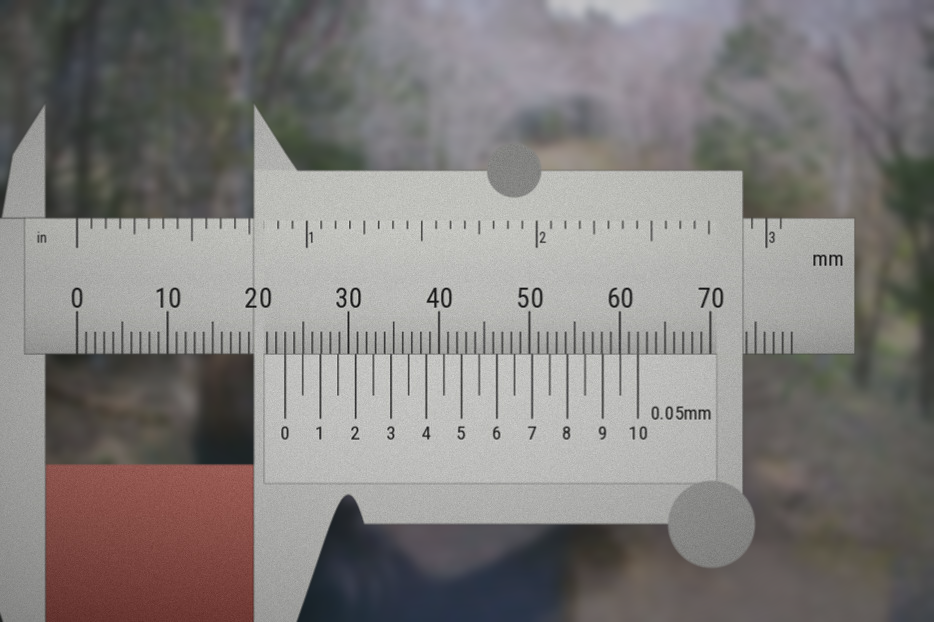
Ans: **23.0** mm
